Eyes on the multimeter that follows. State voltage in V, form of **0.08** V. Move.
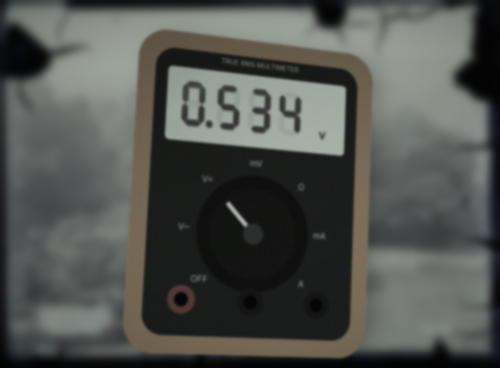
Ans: **0.534** V
